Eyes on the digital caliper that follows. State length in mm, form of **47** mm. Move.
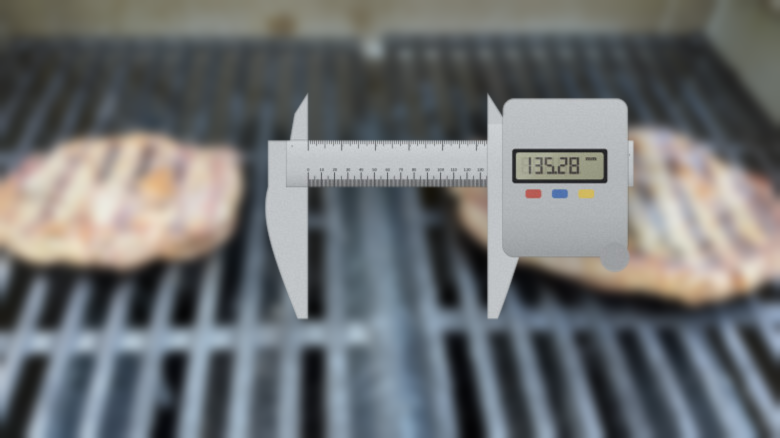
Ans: **135.28** mm
